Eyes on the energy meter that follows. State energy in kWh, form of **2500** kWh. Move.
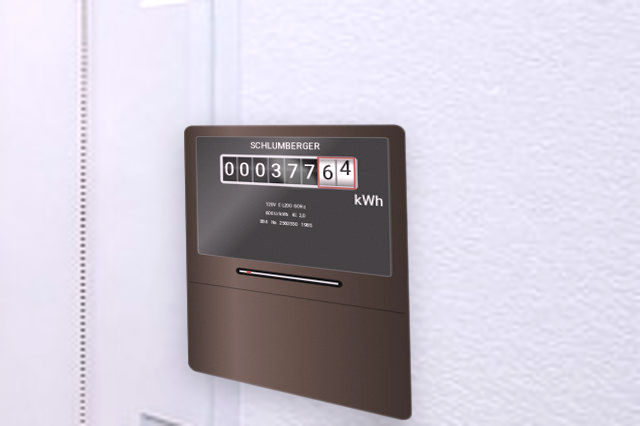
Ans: **377.64** kWh
